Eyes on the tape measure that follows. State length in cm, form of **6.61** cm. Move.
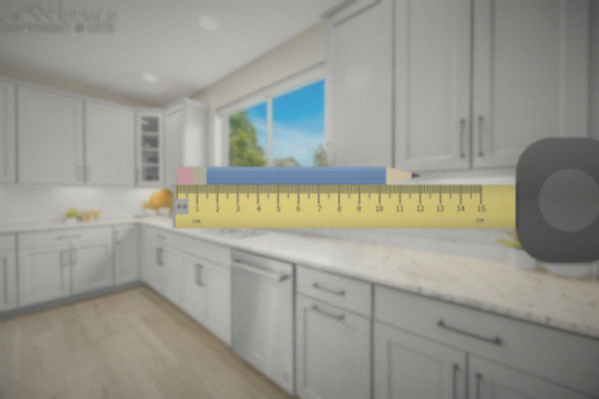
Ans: **12** cm
